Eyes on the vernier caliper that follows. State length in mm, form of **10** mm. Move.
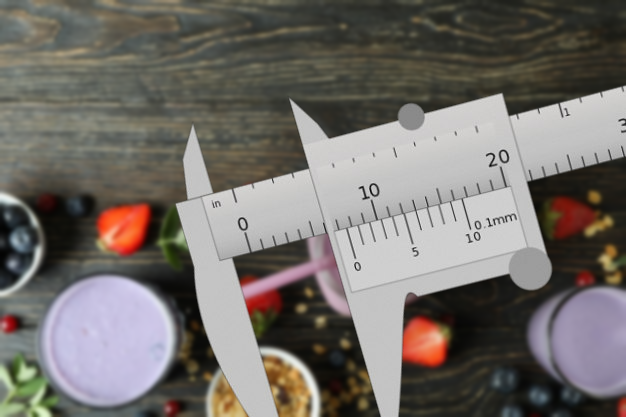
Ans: **7.6** mm
